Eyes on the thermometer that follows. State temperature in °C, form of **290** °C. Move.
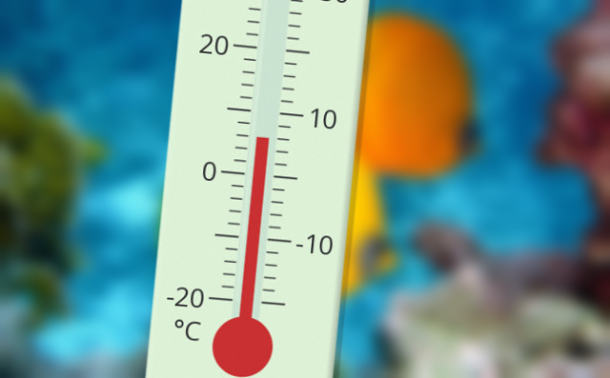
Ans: **6** °C
